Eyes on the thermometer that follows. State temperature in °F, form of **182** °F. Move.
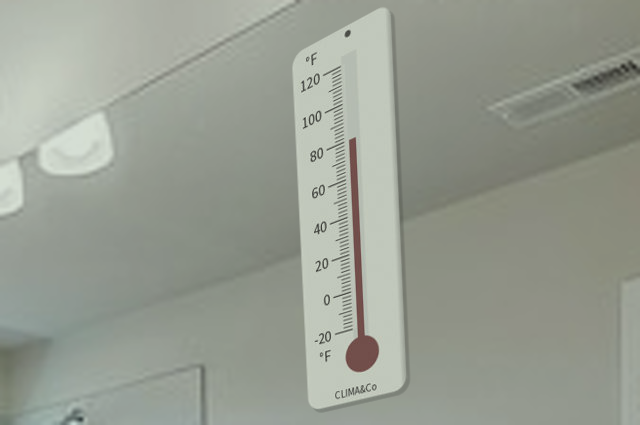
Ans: **80** °F
